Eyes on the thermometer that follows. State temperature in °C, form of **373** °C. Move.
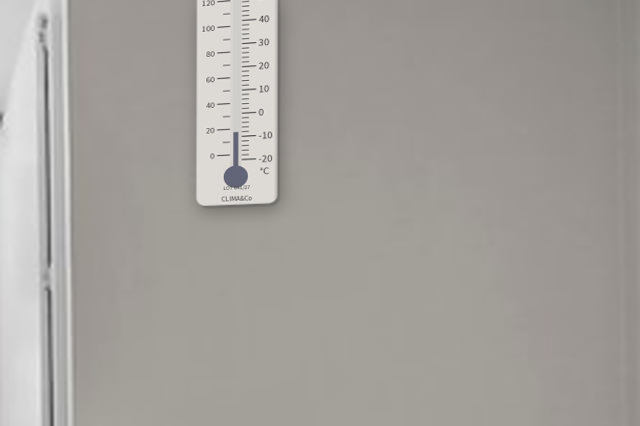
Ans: **-8** °C
